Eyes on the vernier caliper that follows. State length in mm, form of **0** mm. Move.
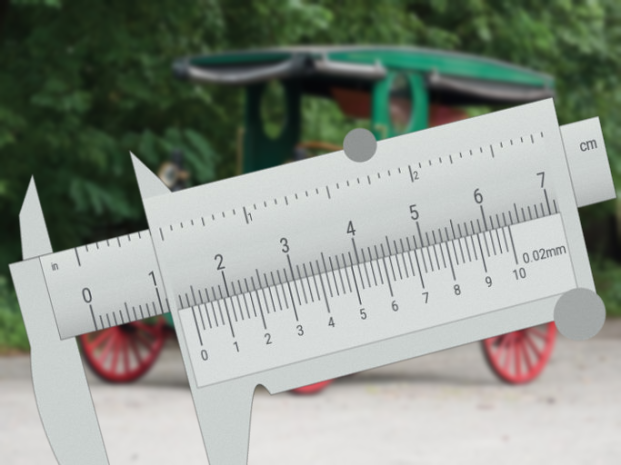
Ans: **14.4** mm
